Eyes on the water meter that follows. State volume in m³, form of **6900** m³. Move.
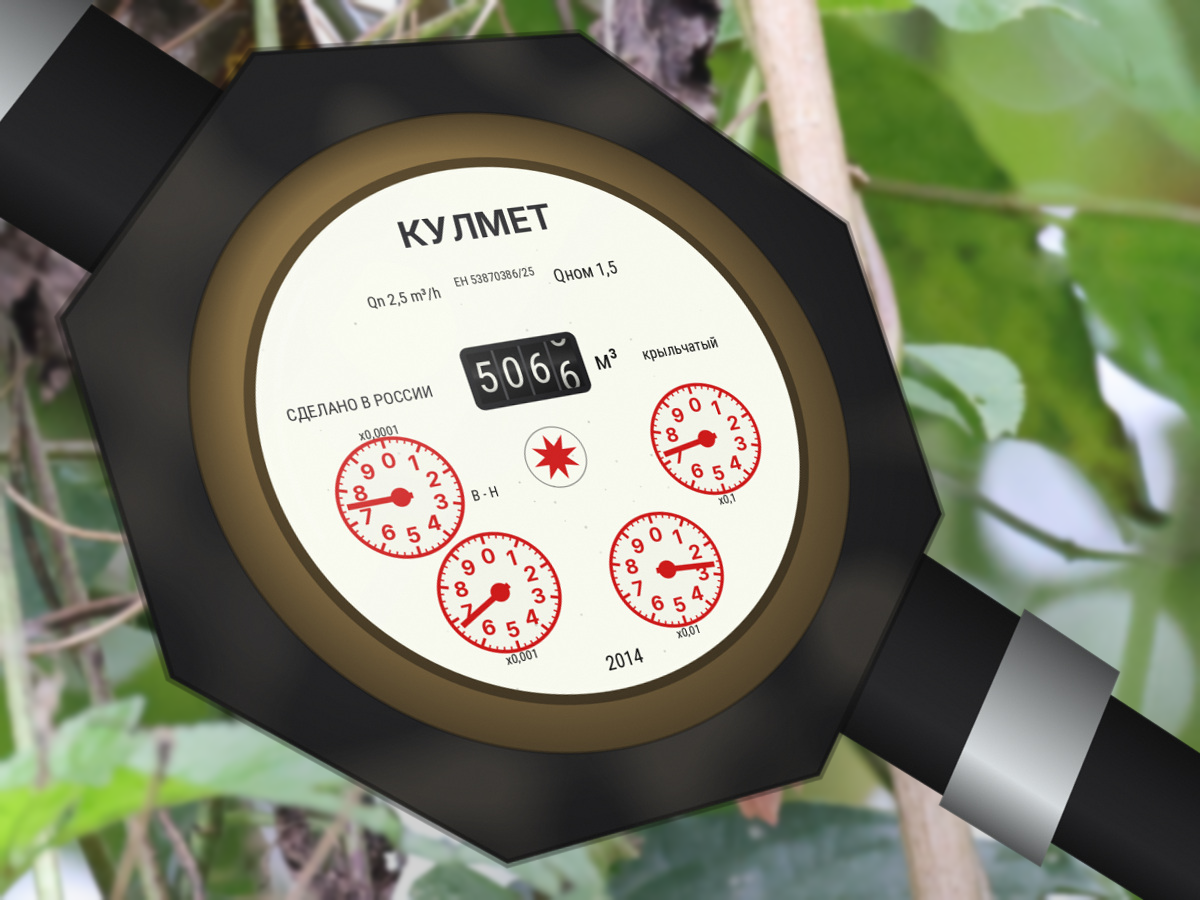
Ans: **5065.7267** m³
